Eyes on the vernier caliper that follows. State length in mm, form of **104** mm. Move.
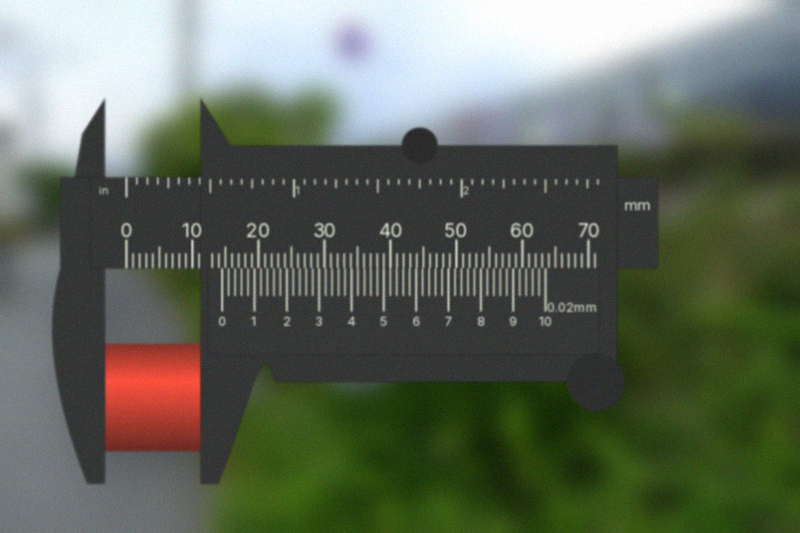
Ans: **14.5** mm
